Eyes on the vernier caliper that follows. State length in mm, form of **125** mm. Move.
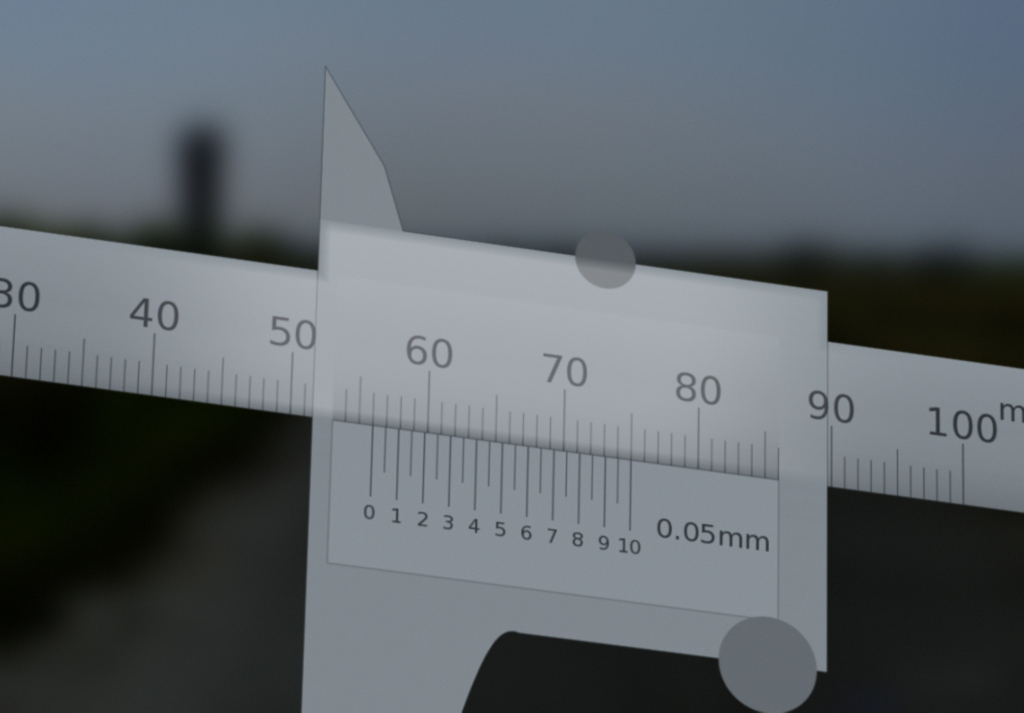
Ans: **56.0** mm
